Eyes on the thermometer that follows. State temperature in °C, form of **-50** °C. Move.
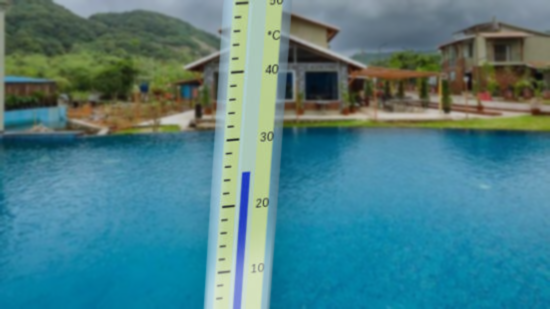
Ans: **25** °C
